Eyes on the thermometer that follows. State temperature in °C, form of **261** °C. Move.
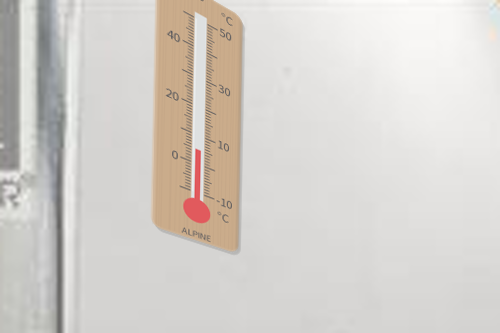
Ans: **5** °C
